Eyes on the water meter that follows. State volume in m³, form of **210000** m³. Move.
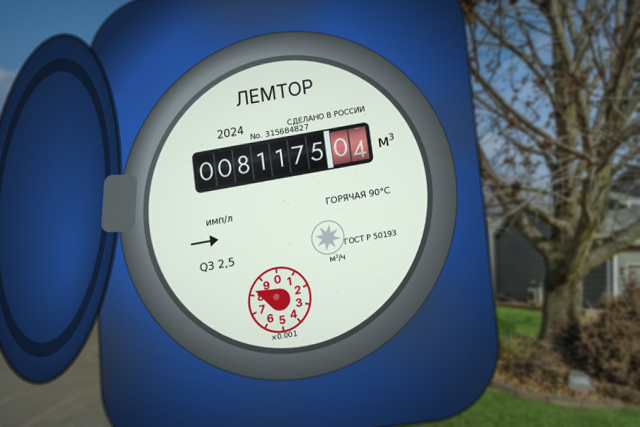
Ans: **81175.038** m³
